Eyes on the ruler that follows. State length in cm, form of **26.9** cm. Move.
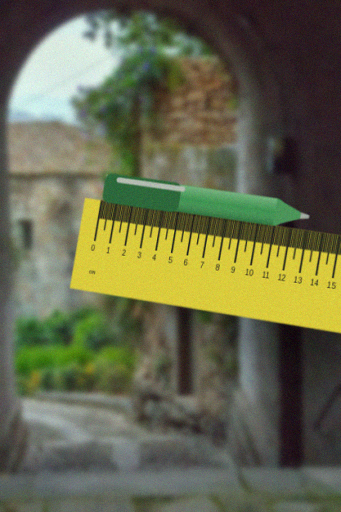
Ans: **13** cm
